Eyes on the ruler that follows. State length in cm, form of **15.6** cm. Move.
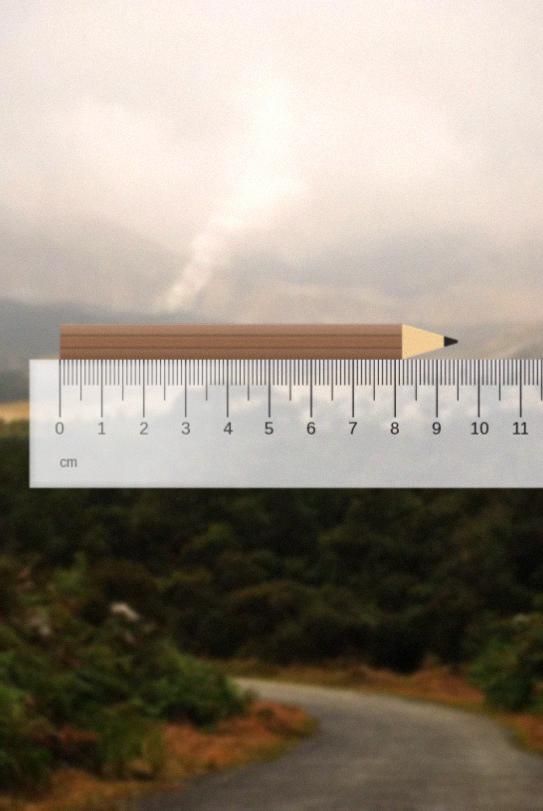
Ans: **9.5** cm
